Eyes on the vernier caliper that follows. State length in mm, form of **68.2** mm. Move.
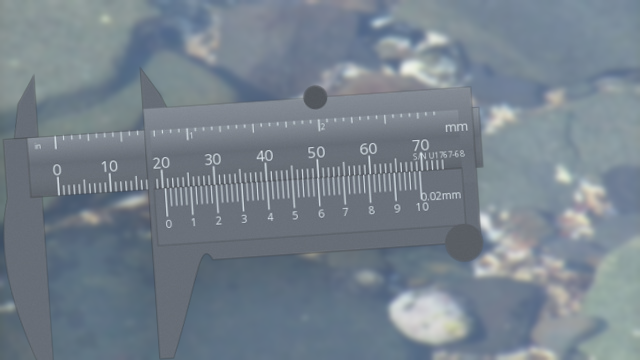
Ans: **20.5** mm
